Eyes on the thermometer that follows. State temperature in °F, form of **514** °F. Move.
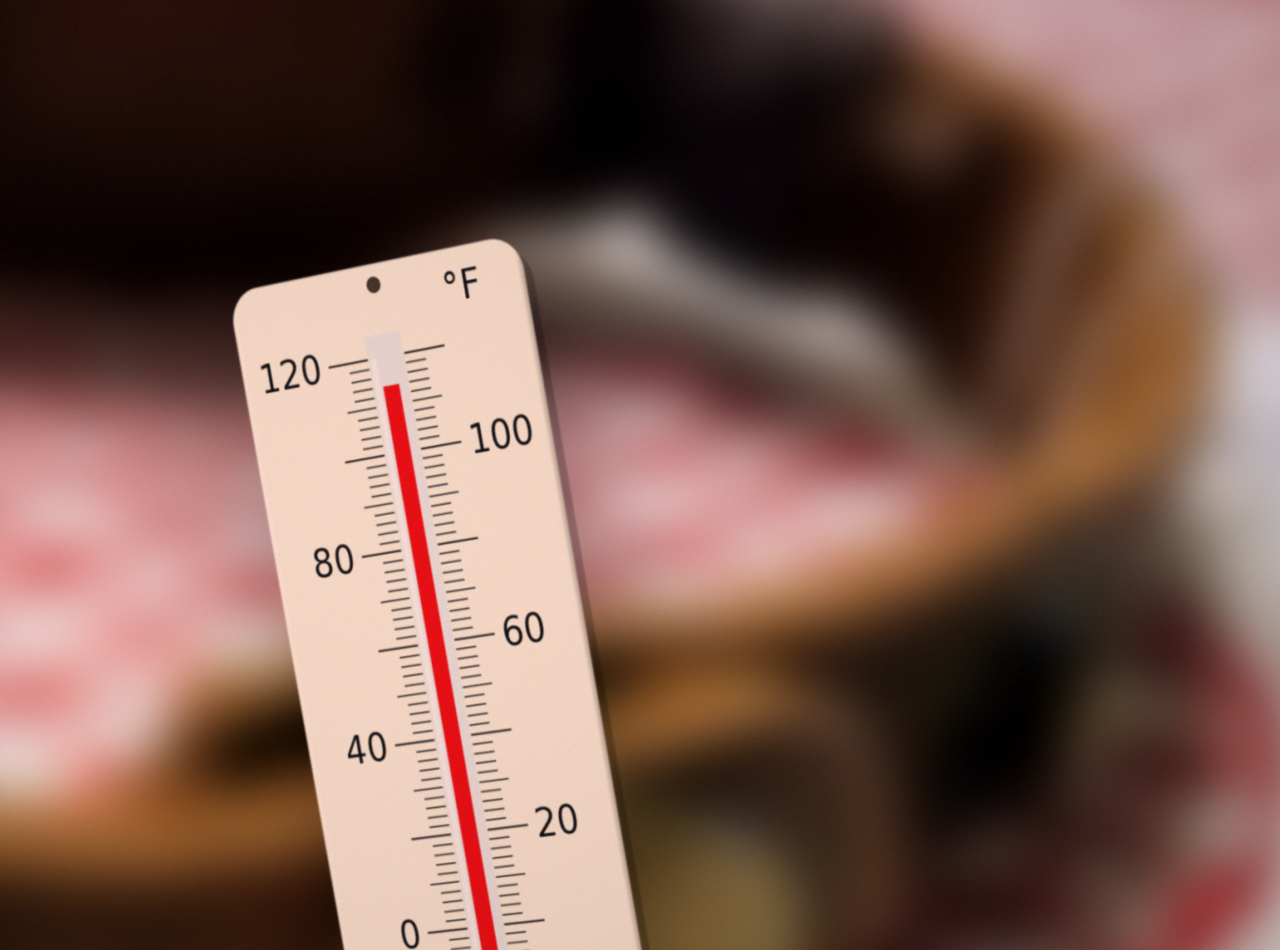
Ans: **114** °F
